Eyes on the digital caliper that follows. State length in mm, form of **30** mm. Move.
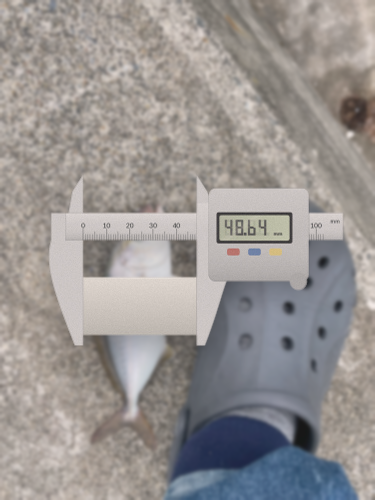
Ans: **48.64** mm
